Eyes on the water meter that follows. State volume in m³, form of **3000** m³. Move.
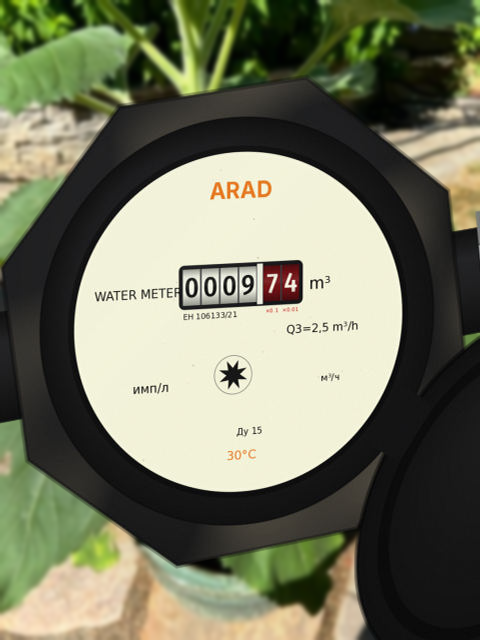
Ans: **9.74** m³
